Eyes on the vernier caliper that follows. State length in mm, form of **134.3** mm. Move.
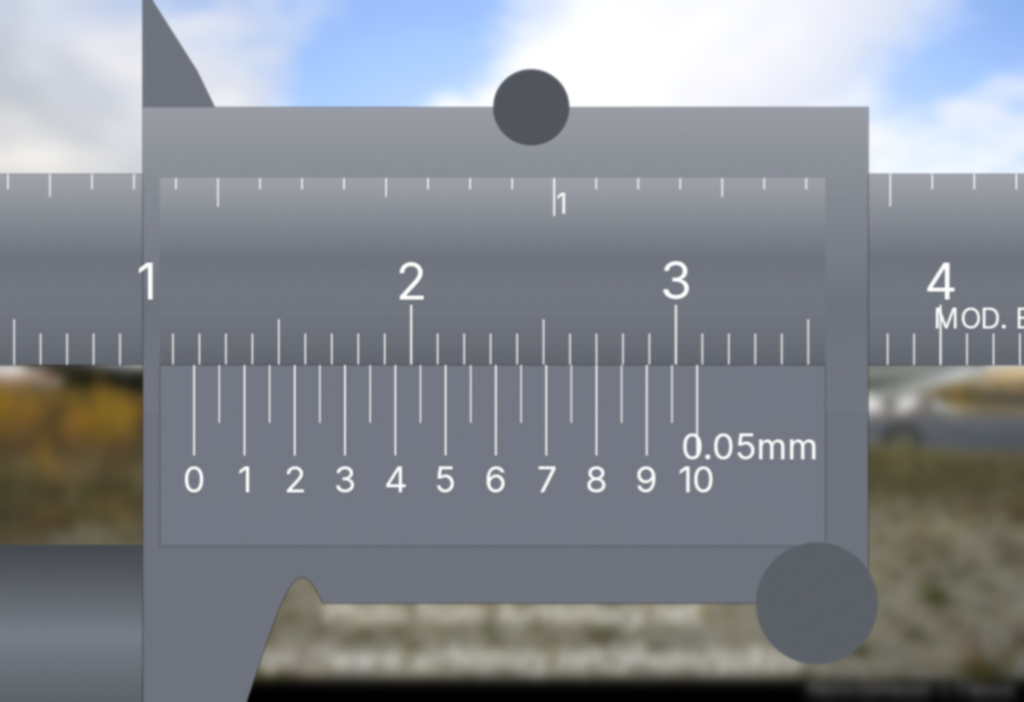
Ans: **11.8** mm
